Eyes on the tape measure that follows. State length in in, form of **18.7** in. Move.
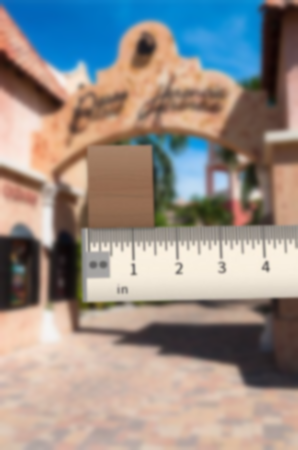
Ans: **1.5** in
